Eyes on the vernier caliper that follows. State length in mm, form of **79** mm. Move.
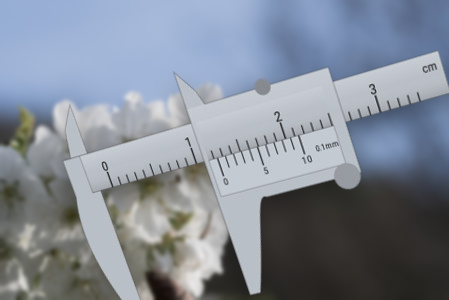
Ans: **12.4** mm
